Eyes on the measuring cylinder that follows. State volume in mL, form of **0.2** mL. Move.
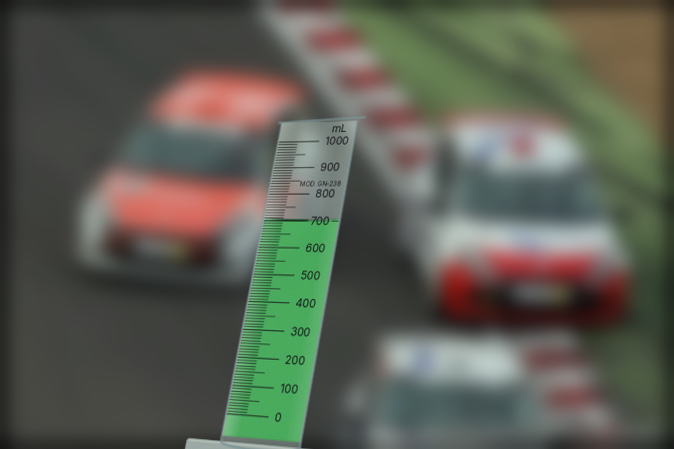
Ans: **700** mL
